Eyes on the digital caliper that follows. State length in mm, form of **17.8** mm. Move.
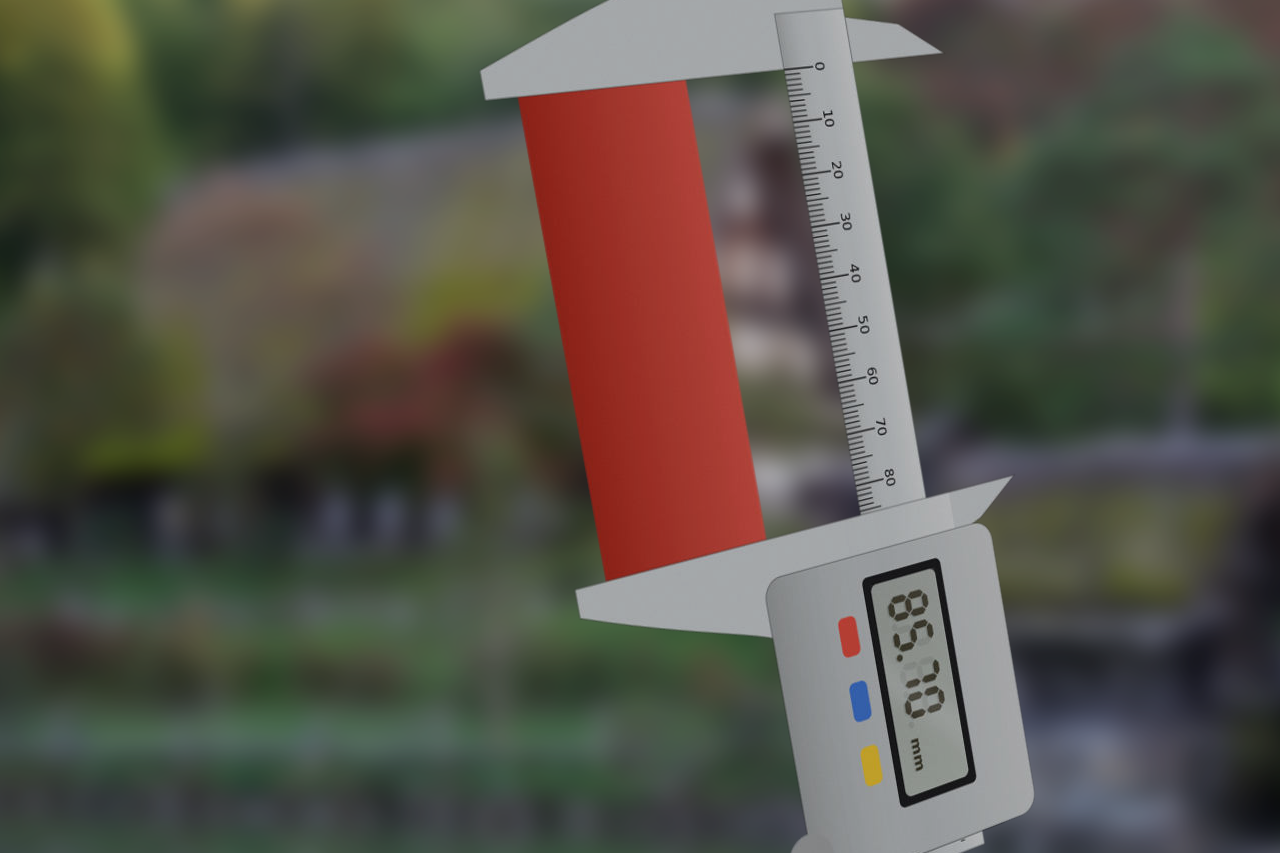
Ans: **85.70** mm
